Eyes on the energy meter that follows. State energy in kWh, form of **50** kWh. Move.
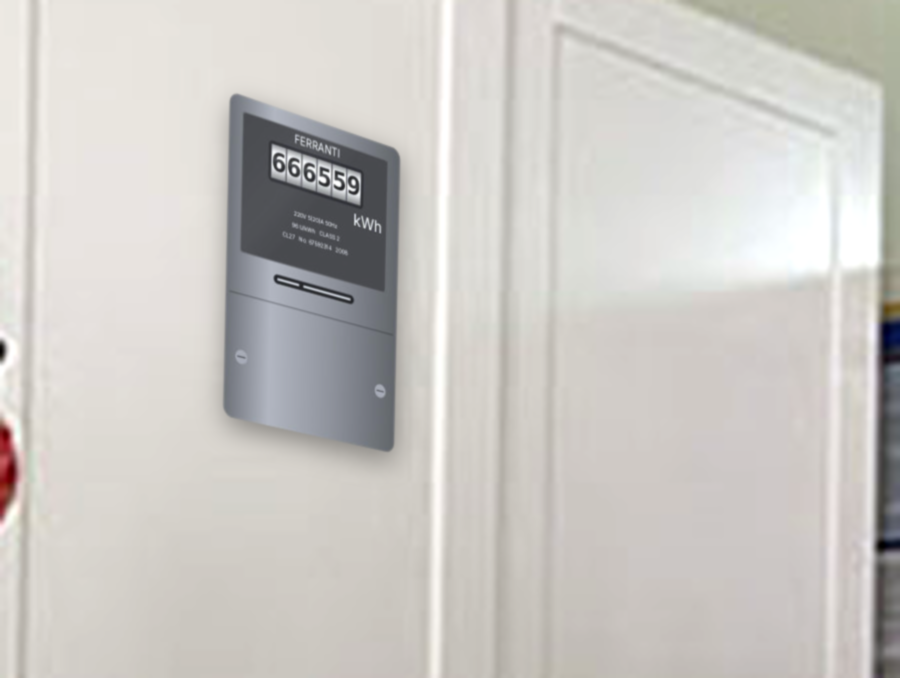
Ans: **666559** kWh
